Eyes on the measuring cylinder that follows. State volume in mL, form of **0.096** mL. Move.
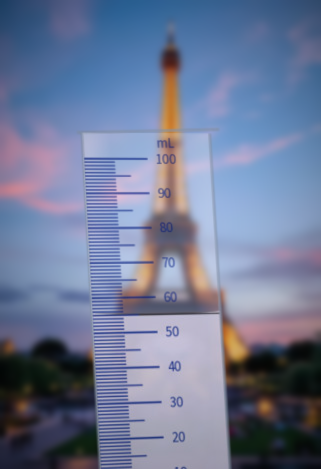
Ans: **55** mL
